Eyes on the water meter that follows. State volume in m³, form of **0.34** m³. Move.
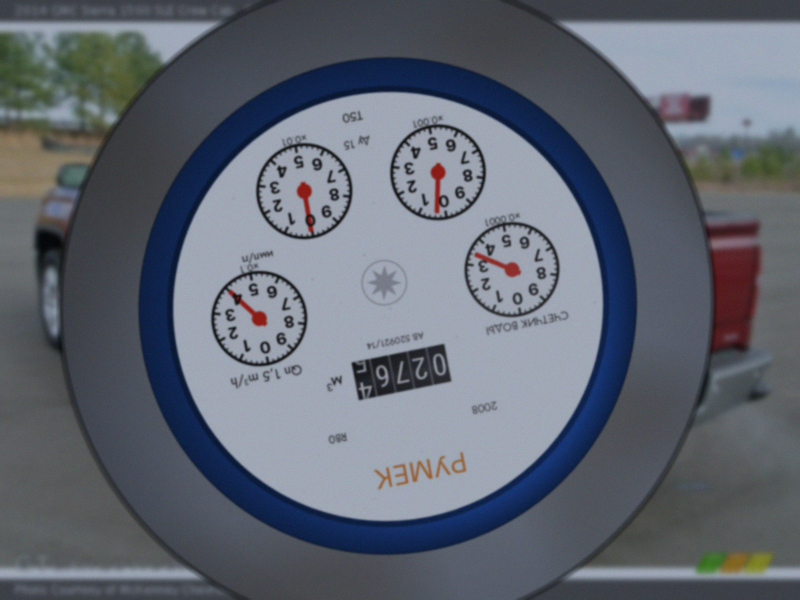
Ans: **2764.4003** m³
